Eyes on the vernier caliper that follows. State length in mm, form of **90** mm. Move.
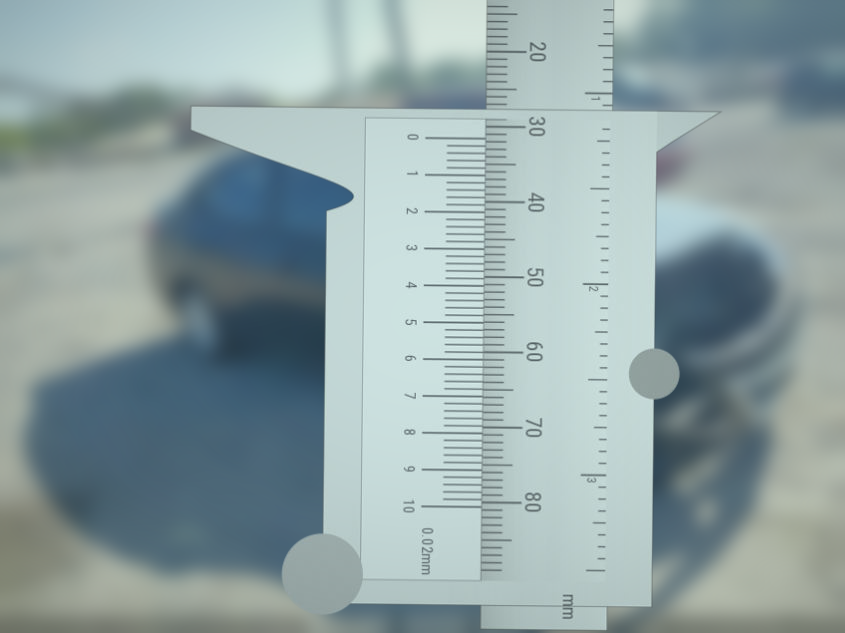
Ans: **31.6** mm
